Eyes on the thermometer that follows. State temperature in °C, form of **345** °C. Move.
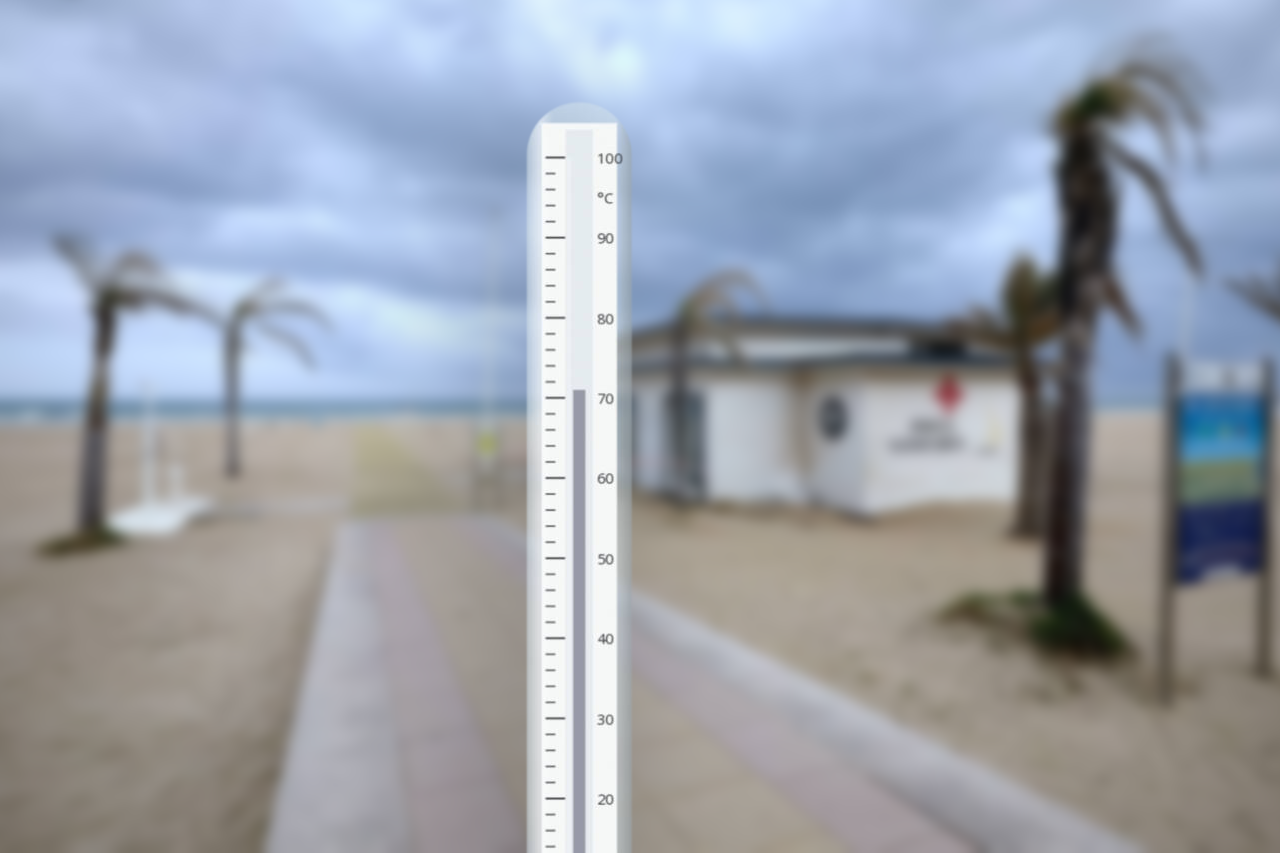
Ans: **71** °C
